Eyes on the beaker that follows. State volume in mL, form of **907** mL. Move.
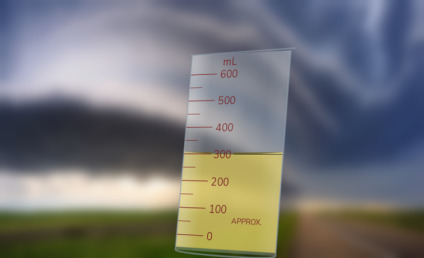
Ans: **300** mL
